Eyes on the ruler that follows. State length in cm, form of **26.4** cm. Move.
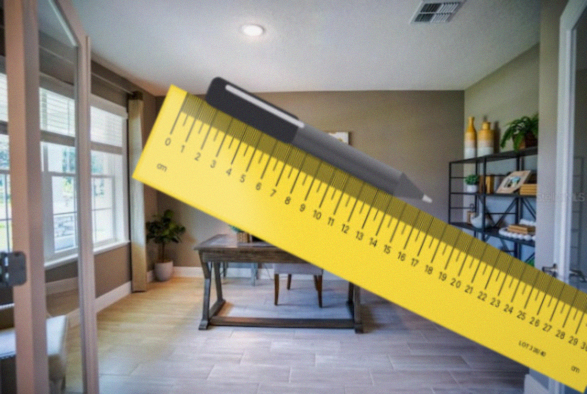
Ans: **15.5** cm
